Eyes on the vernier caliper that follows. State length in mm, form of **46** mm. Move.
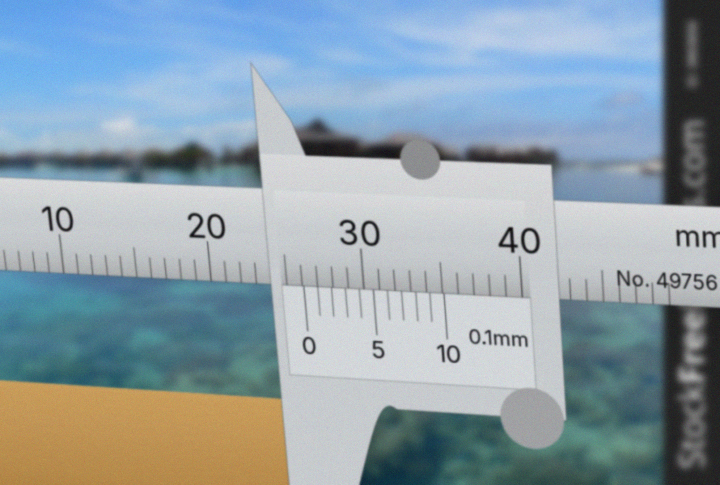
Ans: **26.1** mm
